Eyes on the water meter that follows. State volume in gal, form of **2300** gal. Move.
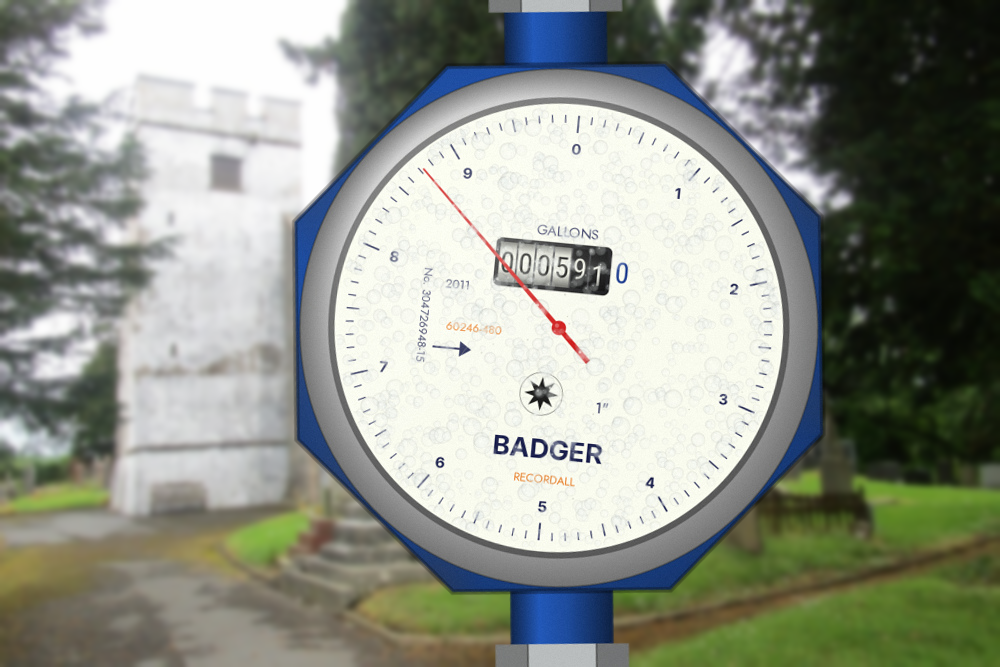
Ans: **5908.7** gal
